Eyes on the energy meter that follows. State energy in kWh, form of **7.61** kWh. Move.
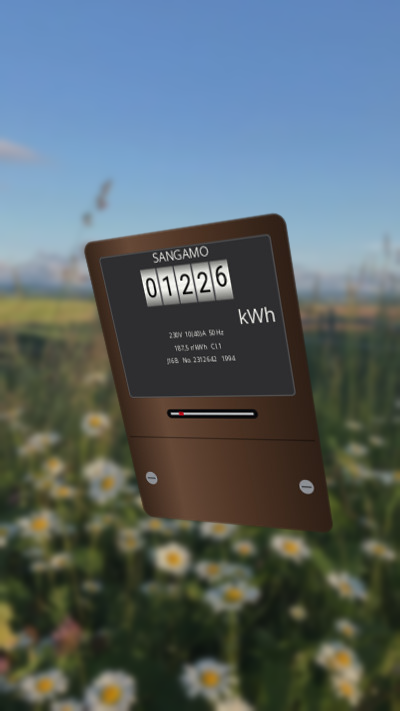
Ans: **1226** kWh
